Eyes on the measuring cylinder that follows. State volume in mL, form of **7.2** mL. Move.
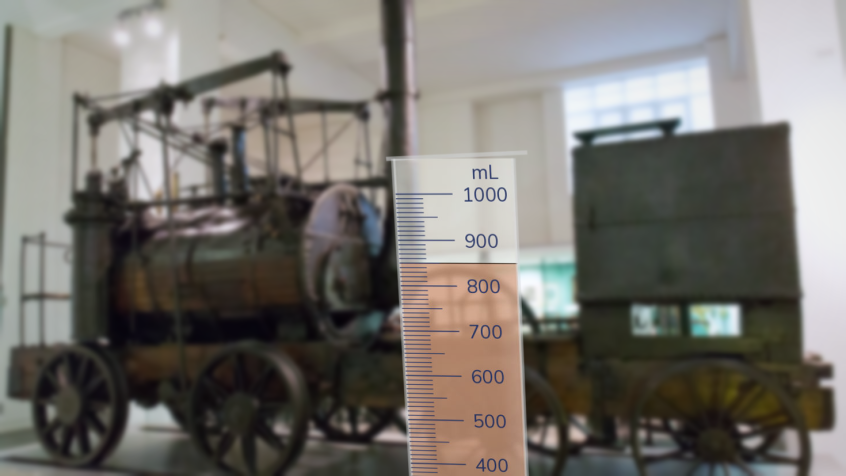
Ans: **850** mL
